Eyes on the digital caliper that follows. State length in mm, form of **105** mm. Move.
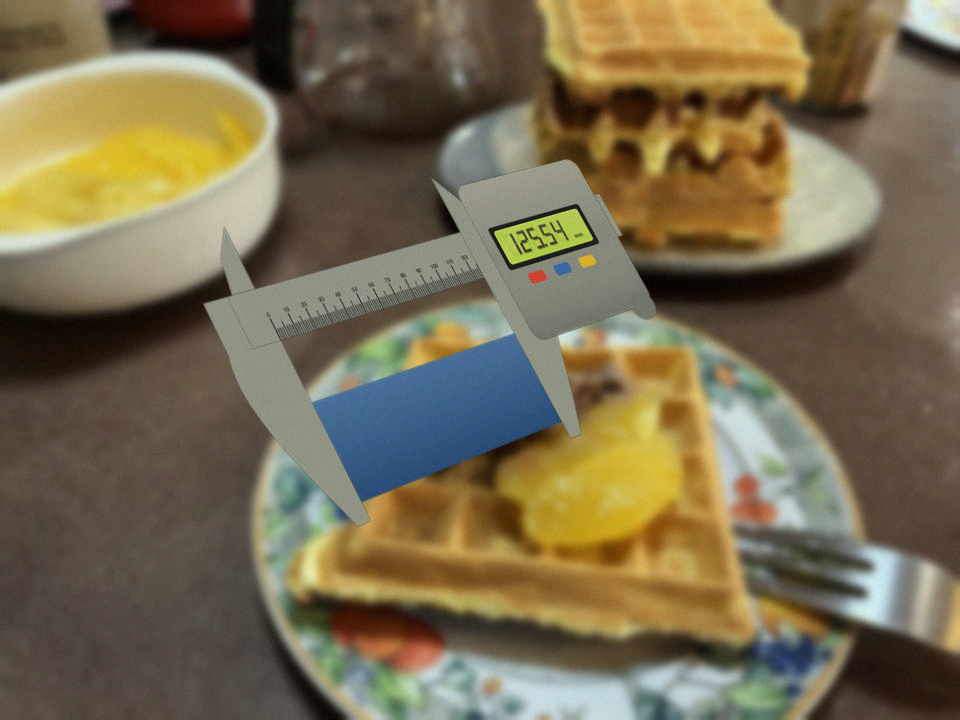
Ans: **125.54** mm
